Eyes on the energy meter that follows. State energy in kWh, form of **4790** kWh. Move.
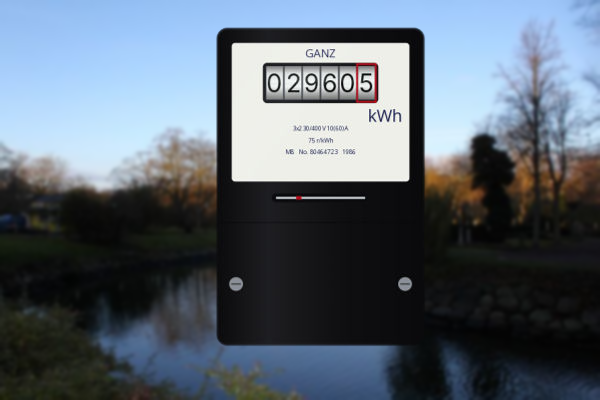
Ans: **2960.5** kWh
